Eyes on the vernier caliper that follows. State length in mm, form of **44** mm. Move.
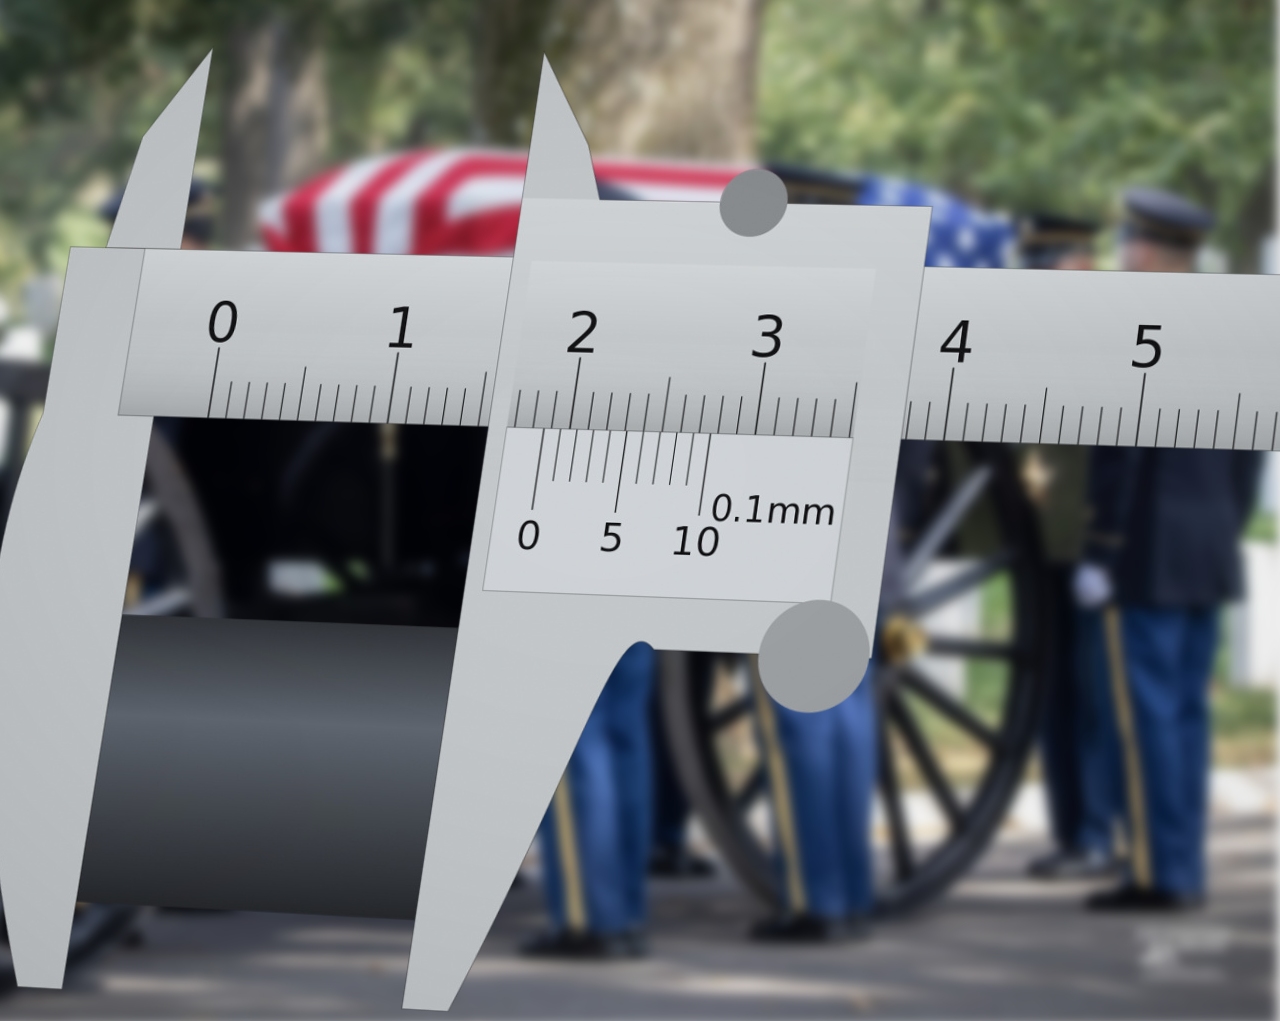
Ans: **18.6** mm
